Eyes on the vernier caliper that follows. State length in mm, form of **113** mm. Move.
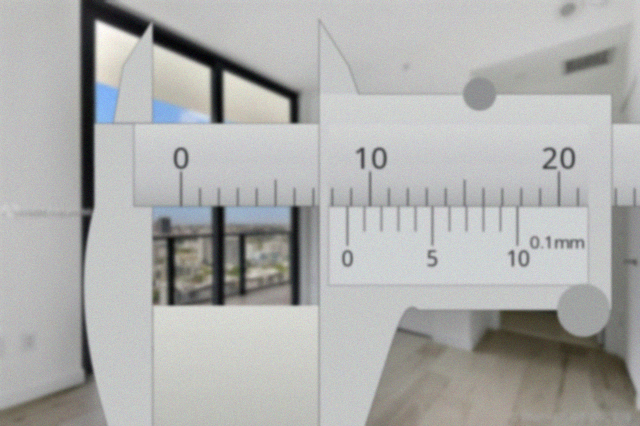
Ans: **8.8** mm
